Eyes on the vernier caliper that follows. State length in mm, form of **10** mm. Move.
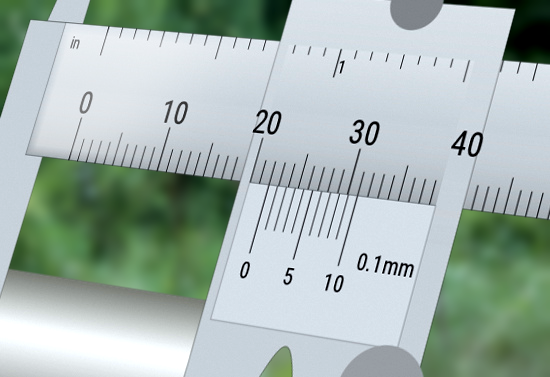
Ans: **22.0** mm
